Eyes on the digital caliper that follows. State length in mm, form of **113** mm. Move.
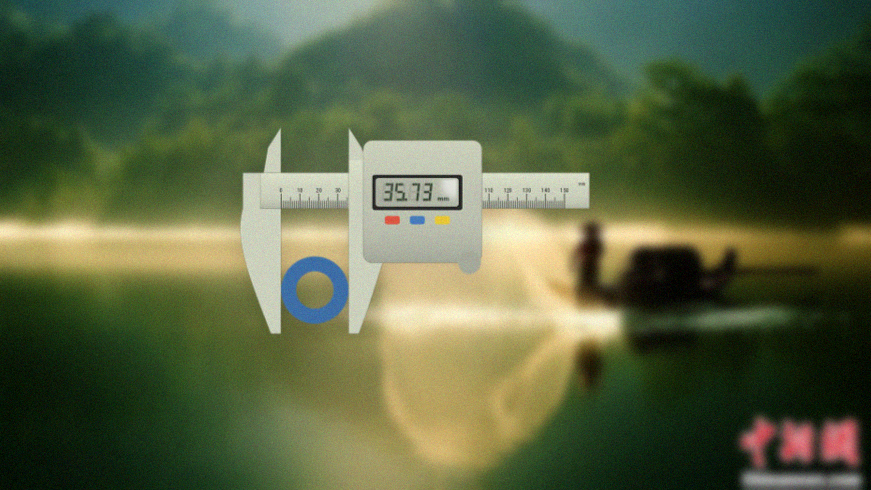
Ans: **35.73** mm
